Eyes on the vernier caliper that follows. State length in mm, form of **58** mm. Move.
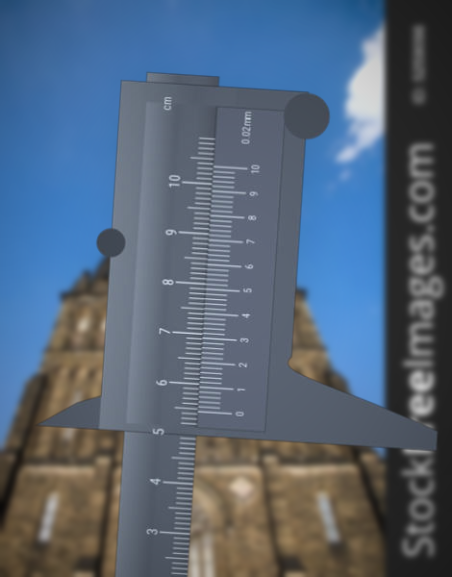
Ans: **54.5** mm
